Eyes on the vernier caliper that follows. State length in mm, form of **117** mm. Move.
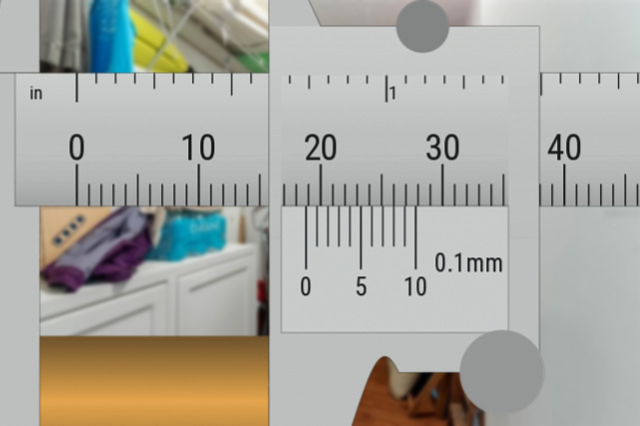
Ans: **18.8** mm
